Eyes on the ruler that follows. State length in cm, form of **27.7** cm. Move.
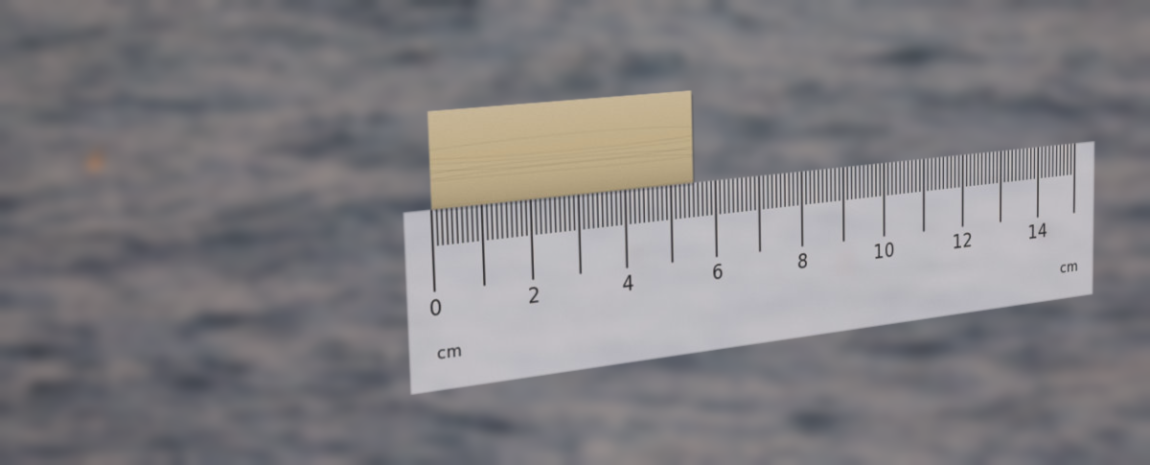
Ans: **5.5** cm
